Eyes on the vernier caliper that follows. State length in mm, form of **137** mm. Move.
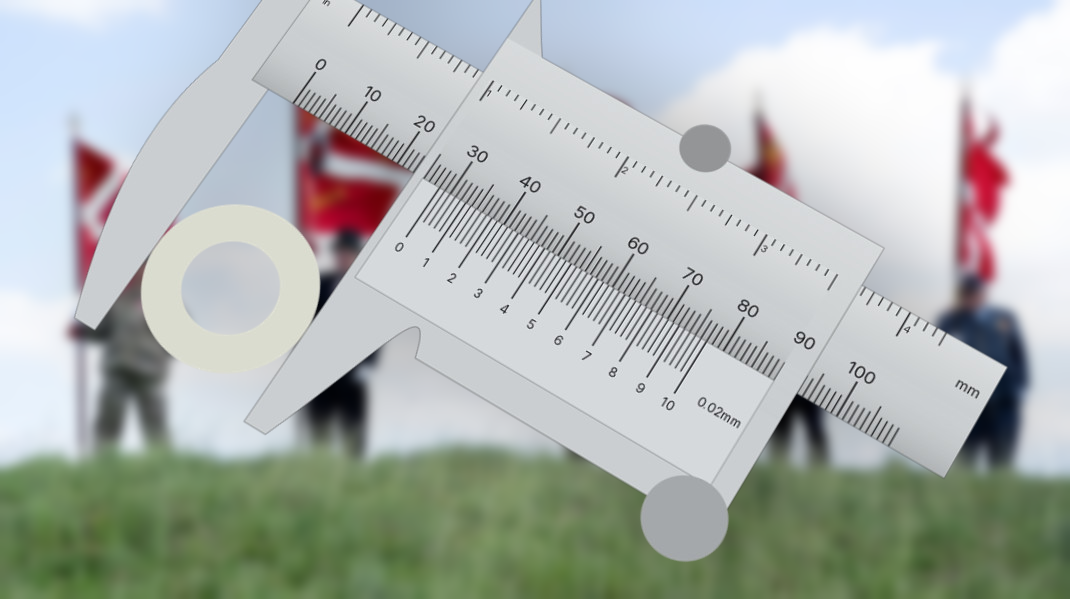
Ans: **28.0** mm
